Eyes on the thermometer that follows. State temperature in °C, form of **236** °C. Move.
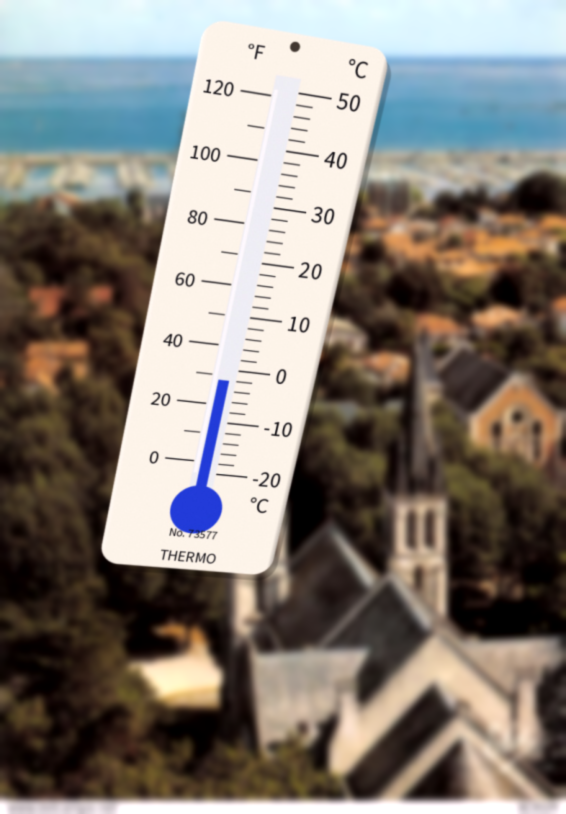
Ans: **-2** °C
